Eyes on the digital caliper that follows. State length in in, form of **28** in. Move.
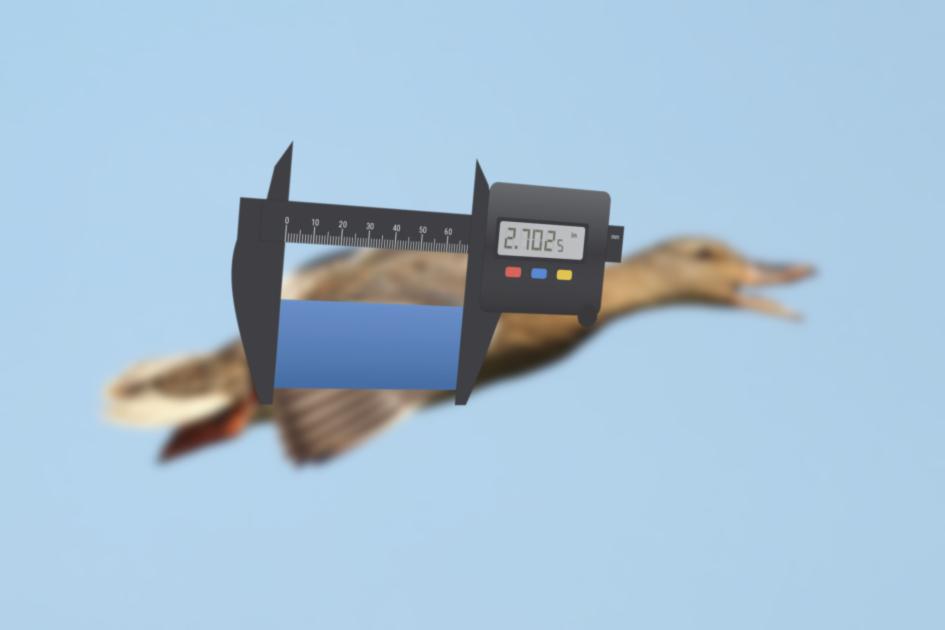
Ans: **2.7025** in
